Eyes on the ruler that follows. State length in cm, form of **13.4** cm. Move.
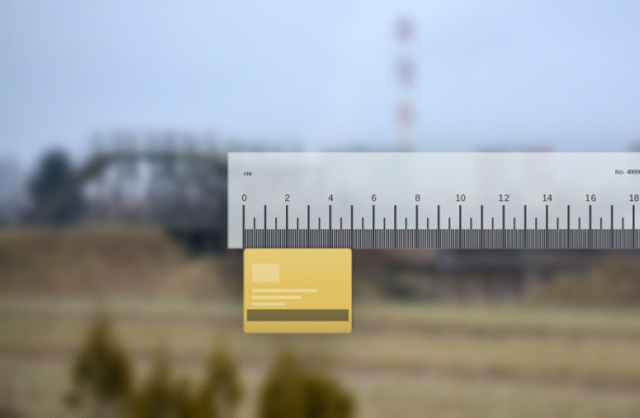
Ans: **5** cm
